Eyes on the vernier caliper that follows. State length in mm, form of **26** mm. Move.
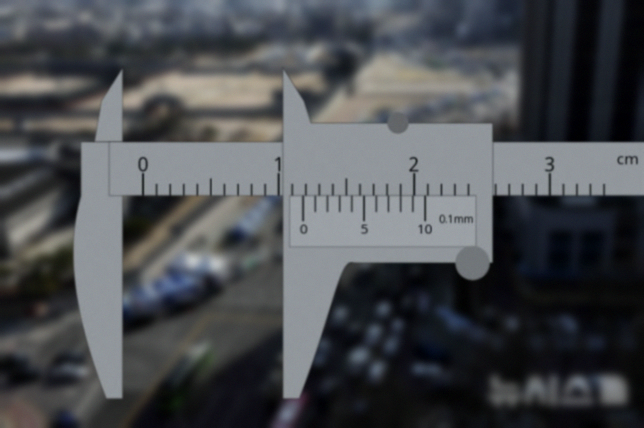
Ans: **11.8** mm
